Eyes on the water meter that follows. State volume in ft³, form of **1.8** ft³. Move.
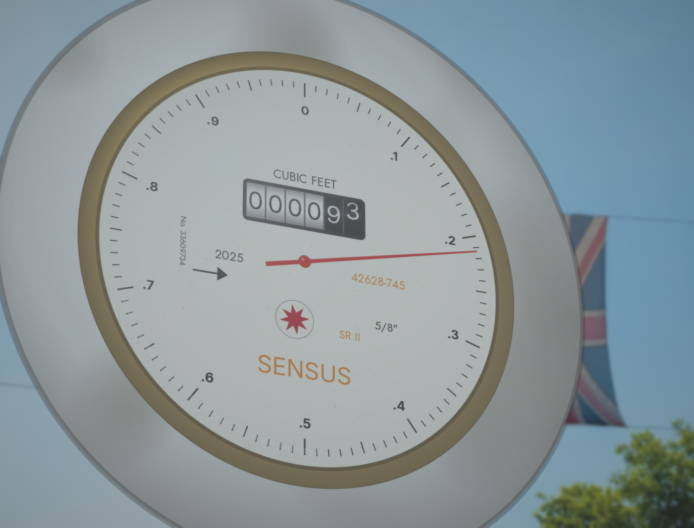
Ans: **93.21** ft³
